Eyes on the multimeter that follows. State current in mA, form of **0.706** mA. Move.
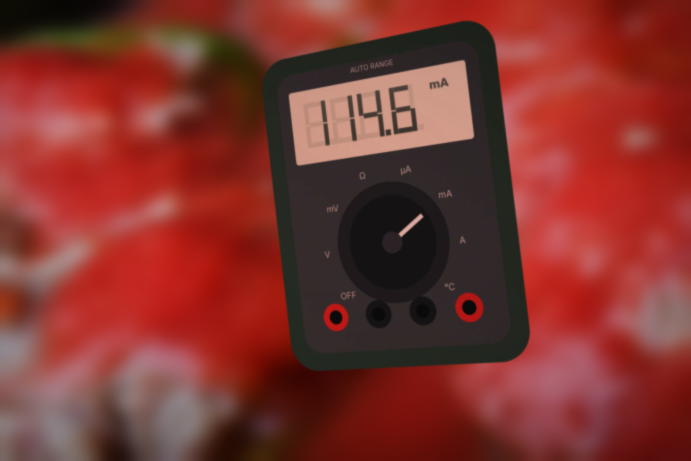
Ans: **114.6** mA
